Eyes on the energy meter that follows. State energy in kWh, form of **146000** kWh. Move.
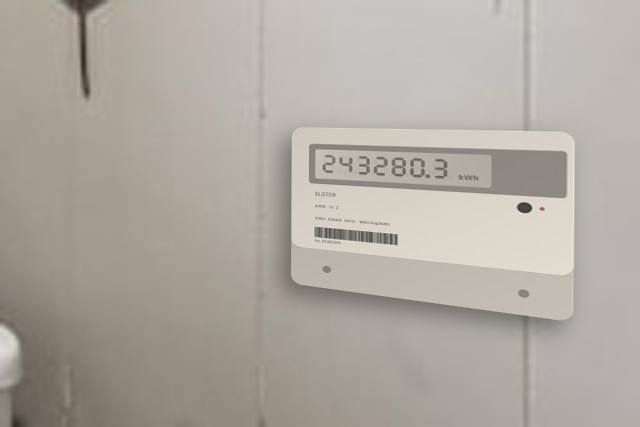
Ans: **243280.3** kWh
